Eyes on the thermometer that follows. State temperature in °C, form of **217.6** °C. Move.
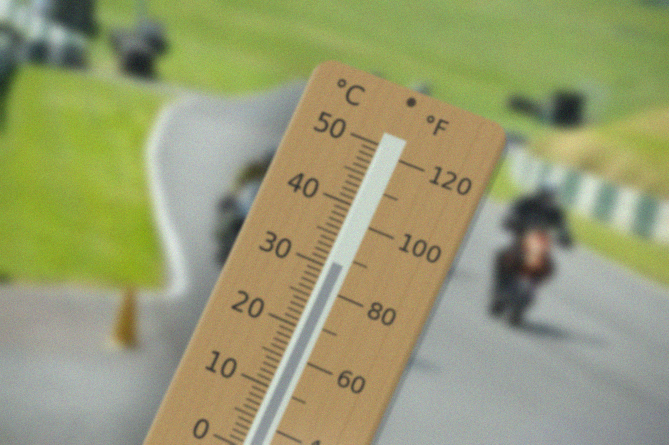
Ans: **31** °C
